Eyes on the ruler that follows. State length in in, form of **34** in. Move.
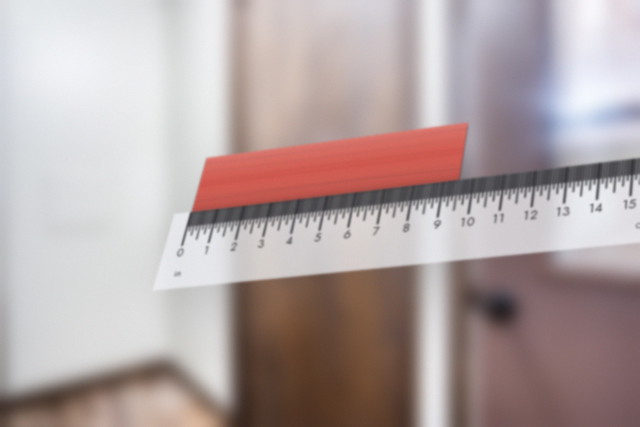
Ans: **9.5** in
